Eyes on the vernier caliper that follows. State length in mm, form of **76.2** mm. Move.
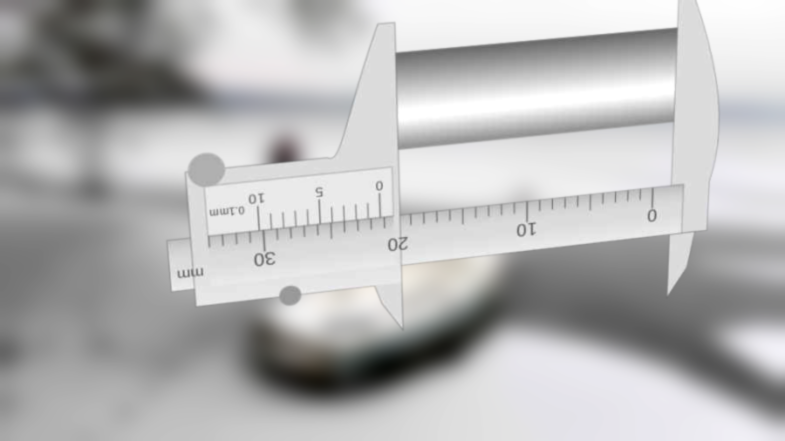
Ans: **21.3** mm
